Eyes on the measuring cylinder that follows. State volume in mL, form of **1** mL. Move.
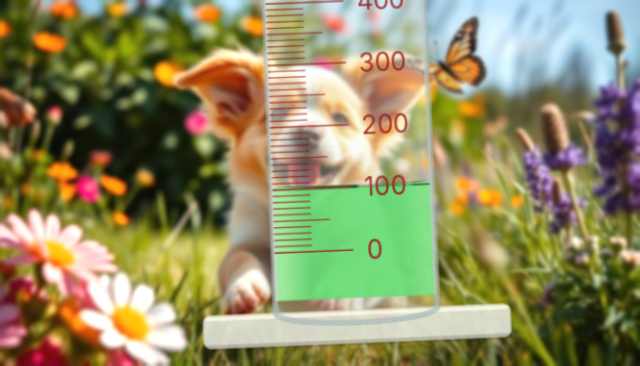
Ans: **100** mL
